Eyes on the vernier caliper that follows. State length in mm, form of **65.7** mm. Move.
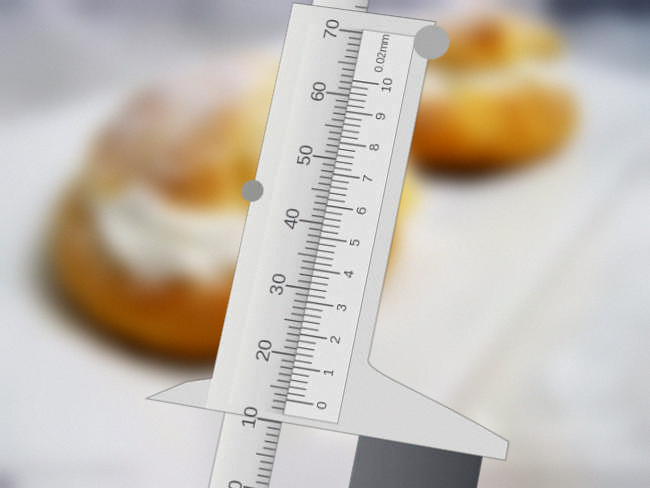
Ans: **13.4** mm
